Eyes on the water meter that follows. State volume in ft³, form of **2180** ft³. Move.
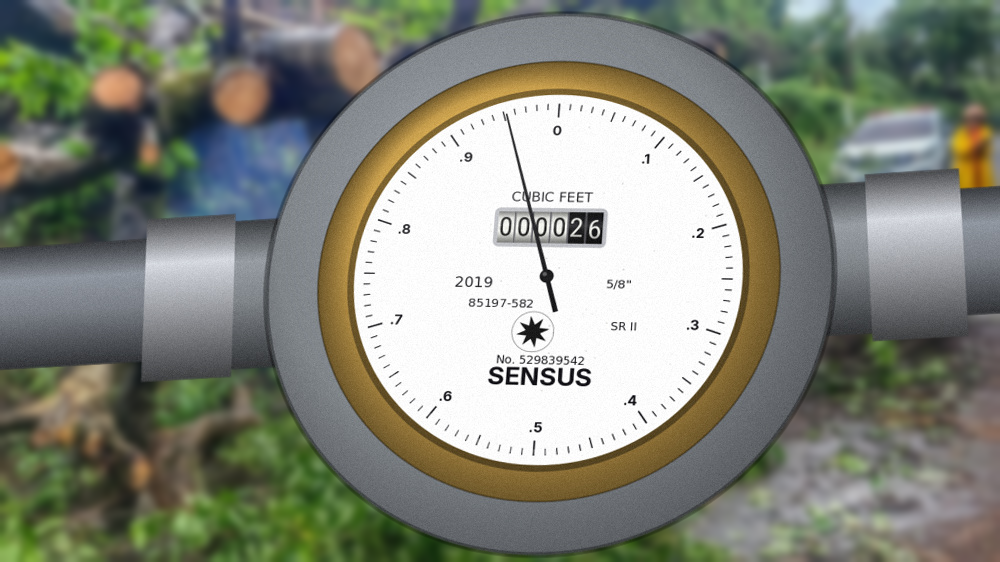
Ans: **25.95** ft³
